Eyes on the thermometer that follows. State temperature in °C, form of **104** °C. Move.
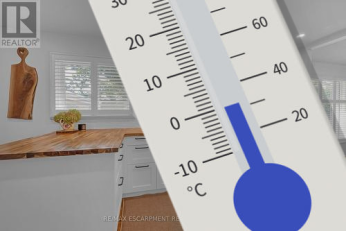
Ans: **0** °C
